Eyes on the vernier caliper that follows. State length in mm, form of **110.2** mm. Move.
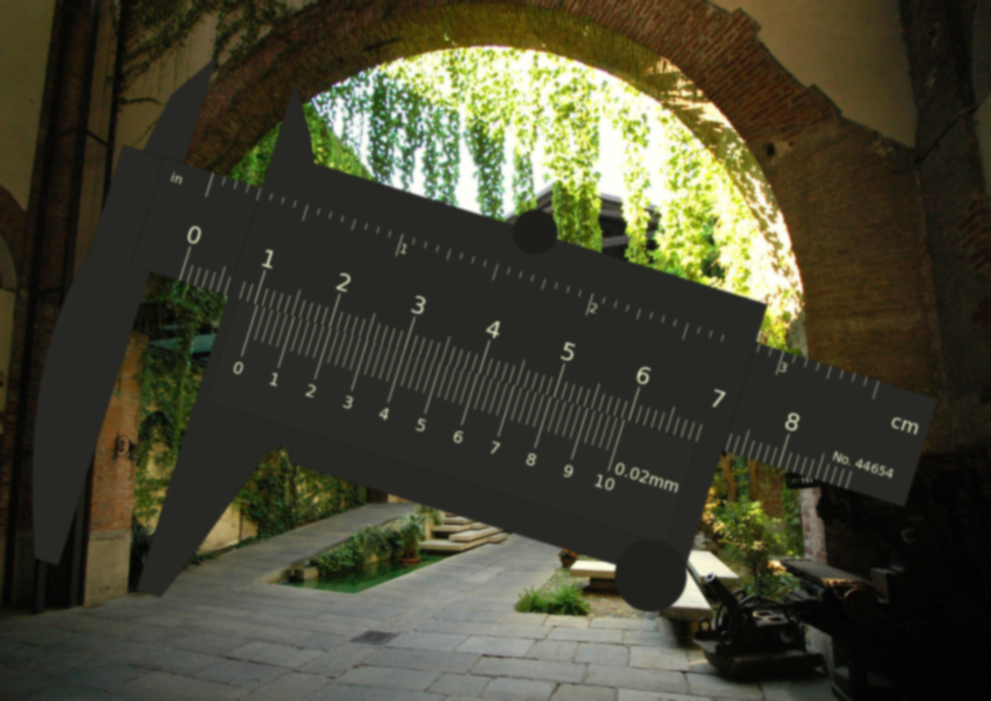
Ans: **10.4** mm
